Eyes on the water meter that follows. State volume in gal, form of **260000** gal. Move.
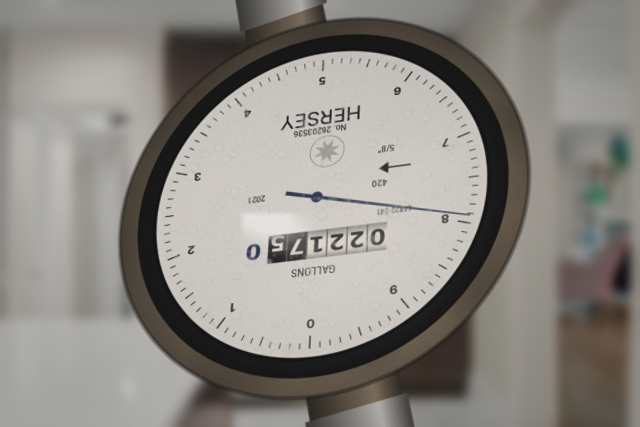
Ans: **221747.9** gal
